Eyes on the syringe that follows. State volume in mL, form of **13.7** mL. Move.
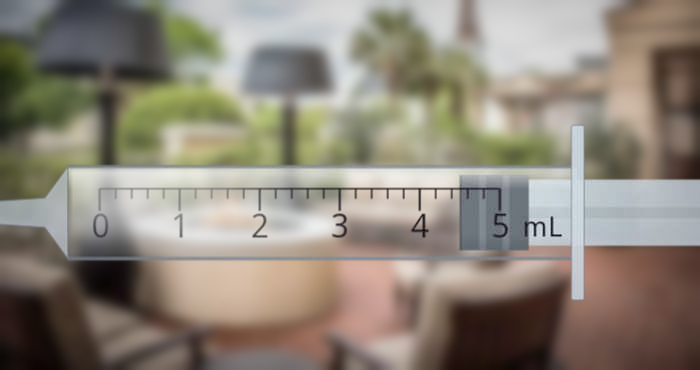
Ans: **4.5** mL
